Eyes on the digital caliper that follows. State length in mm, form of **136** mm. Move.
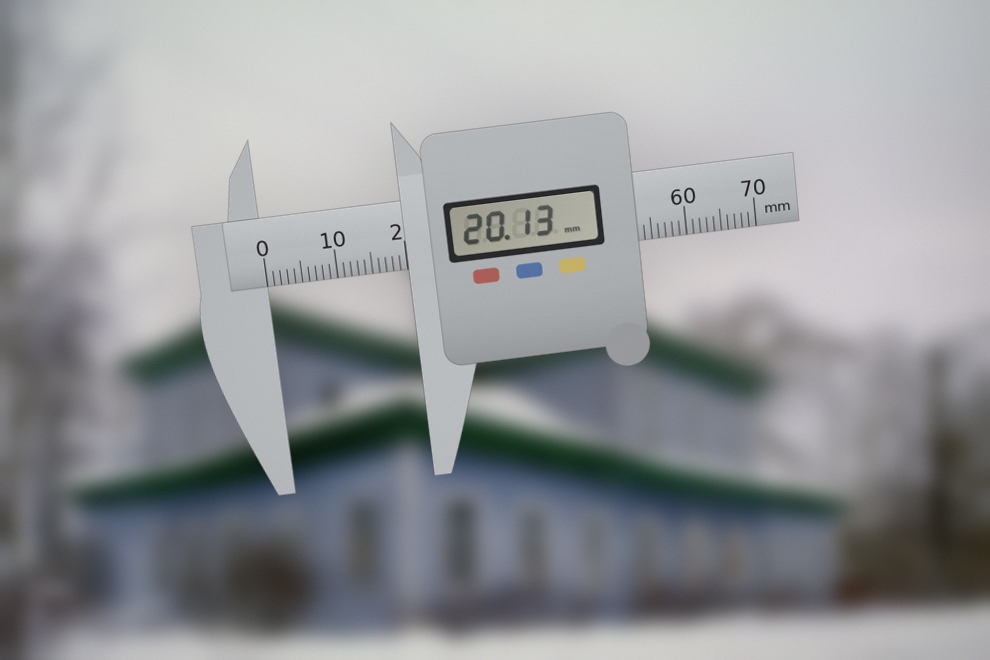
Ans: **20.13** mm
